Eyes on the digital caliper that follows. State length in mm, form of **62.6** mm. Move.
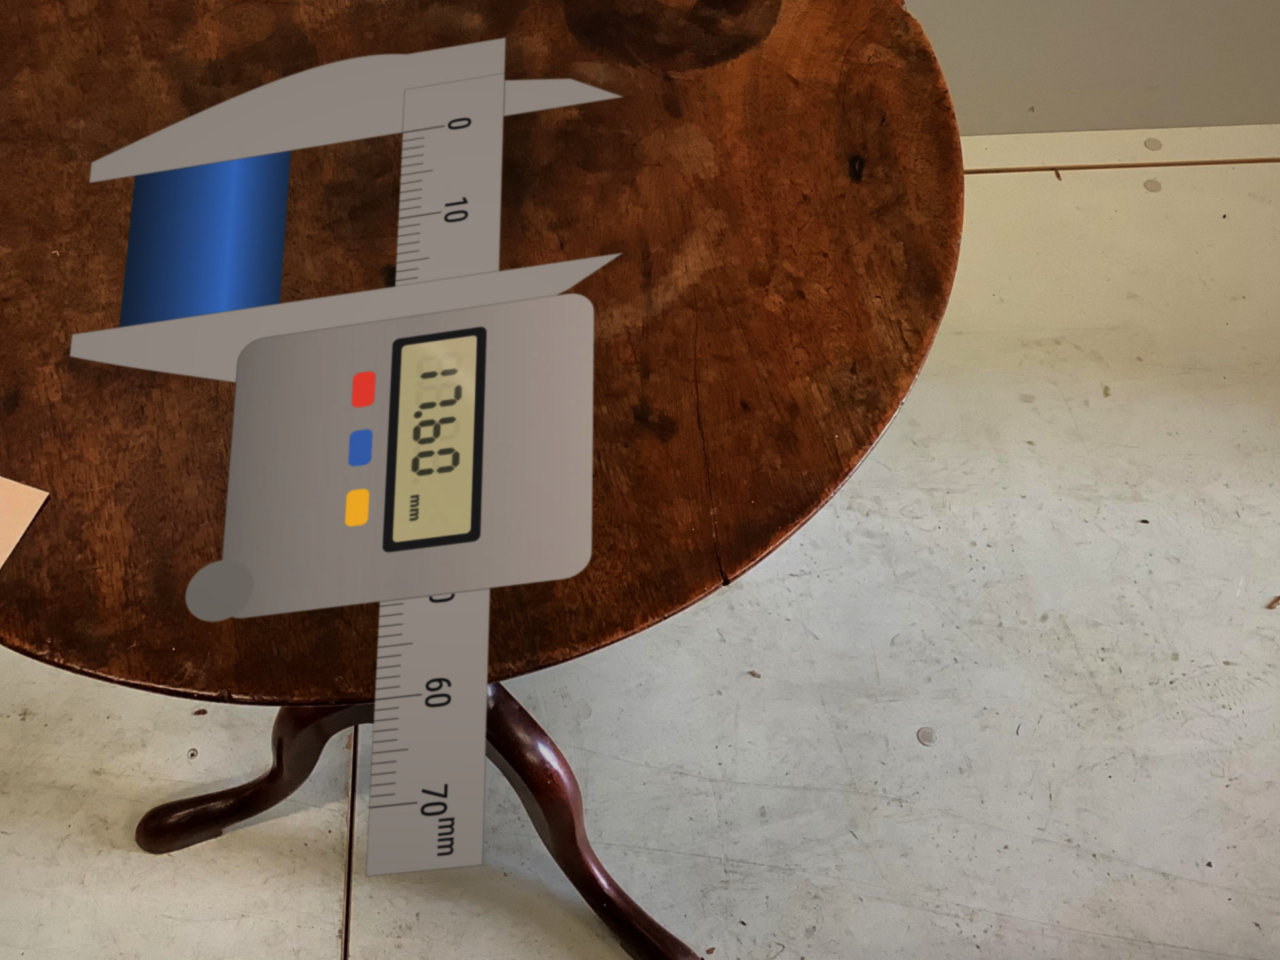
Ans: **17.60** mm
